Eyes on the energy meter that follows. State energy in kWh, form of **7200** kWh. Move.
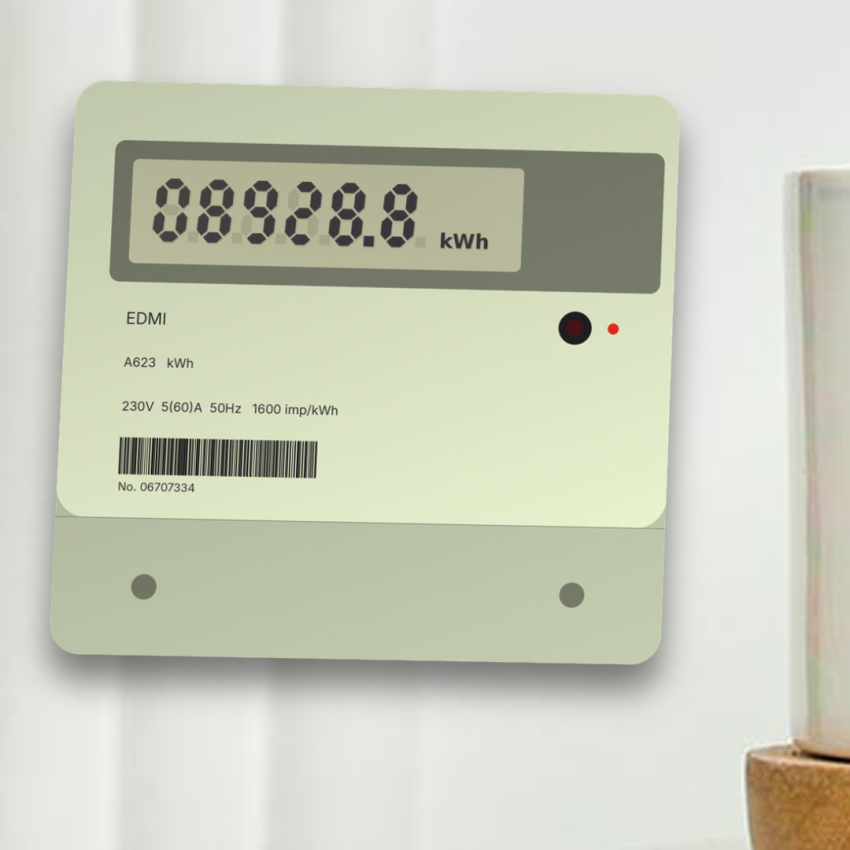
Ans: **8928.8** kWh
